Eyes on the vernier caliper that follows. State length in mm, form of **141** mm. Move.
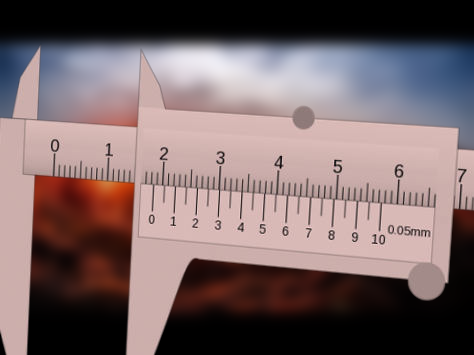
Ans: **18.4** mm
